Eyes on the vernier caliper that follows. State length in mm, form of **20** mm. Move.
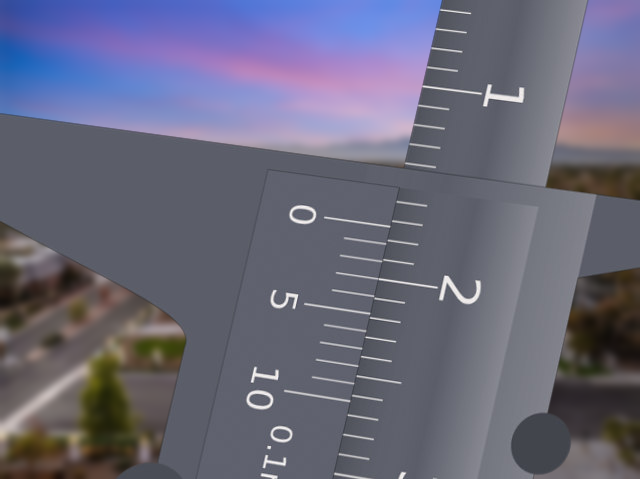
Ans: **17.3** mm
